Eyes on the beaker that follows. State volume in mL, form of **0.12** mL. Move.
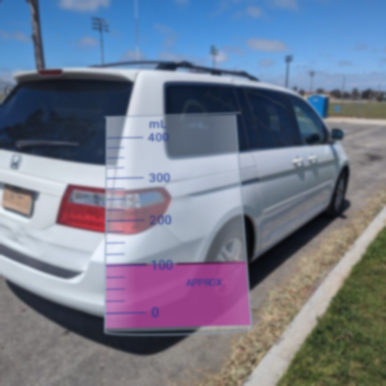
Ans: **100** mL
